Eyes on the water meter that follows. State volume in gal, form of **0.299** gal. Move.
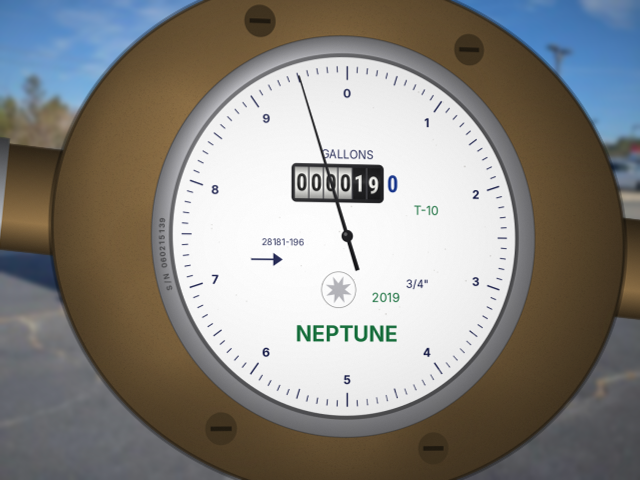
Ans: **189.5** gal
